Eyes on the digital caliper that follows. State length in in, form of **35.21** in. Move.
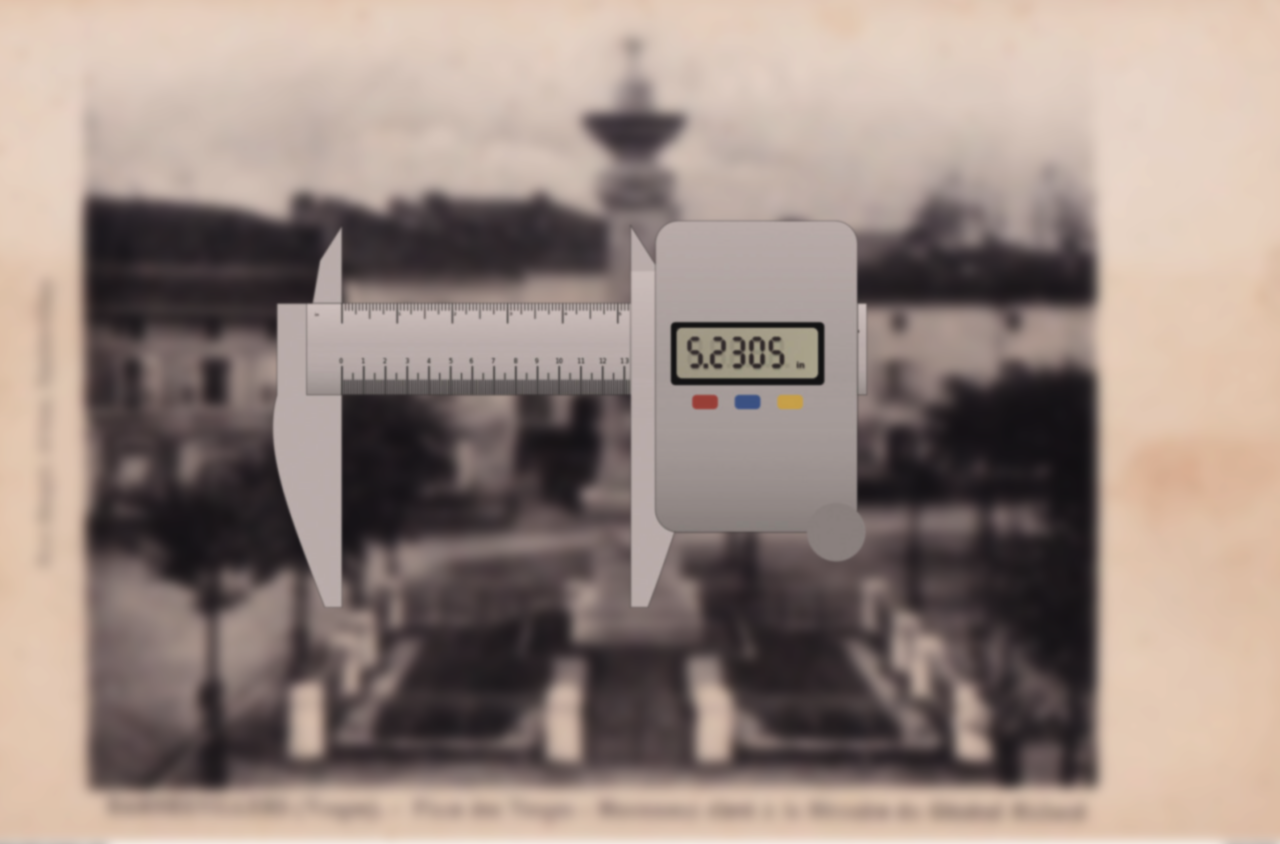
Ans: **5.2305** in
